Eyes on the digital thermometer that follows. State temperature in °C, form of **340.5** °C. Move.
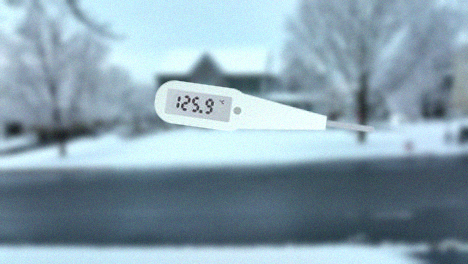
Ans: **125.9** °C
